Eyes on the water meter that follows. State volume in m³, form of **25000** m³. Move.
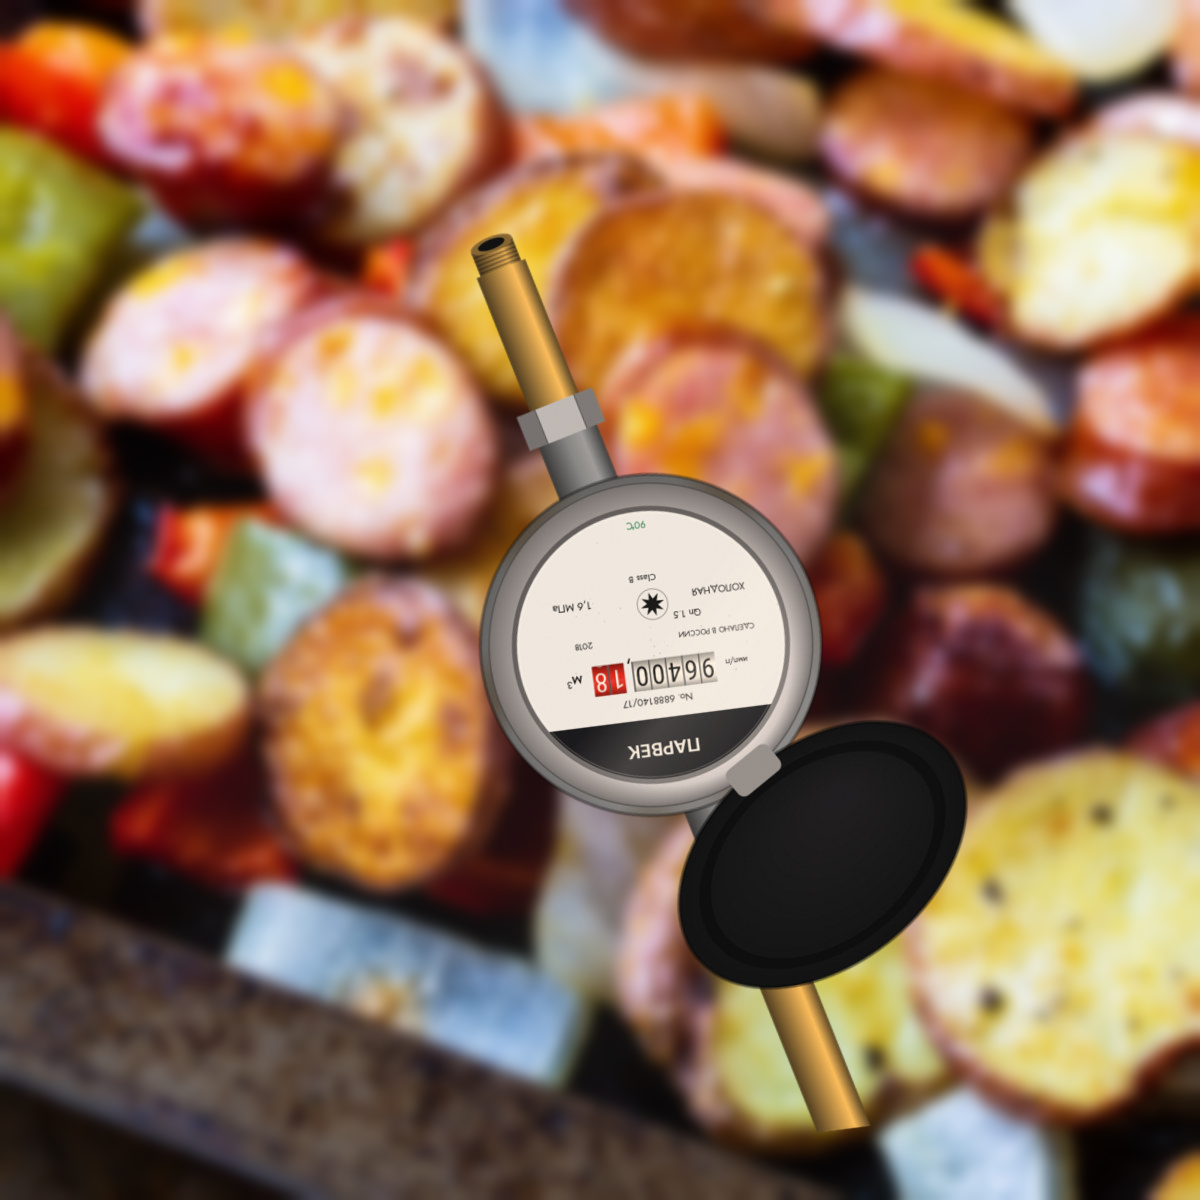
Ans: **96400.18** m³
